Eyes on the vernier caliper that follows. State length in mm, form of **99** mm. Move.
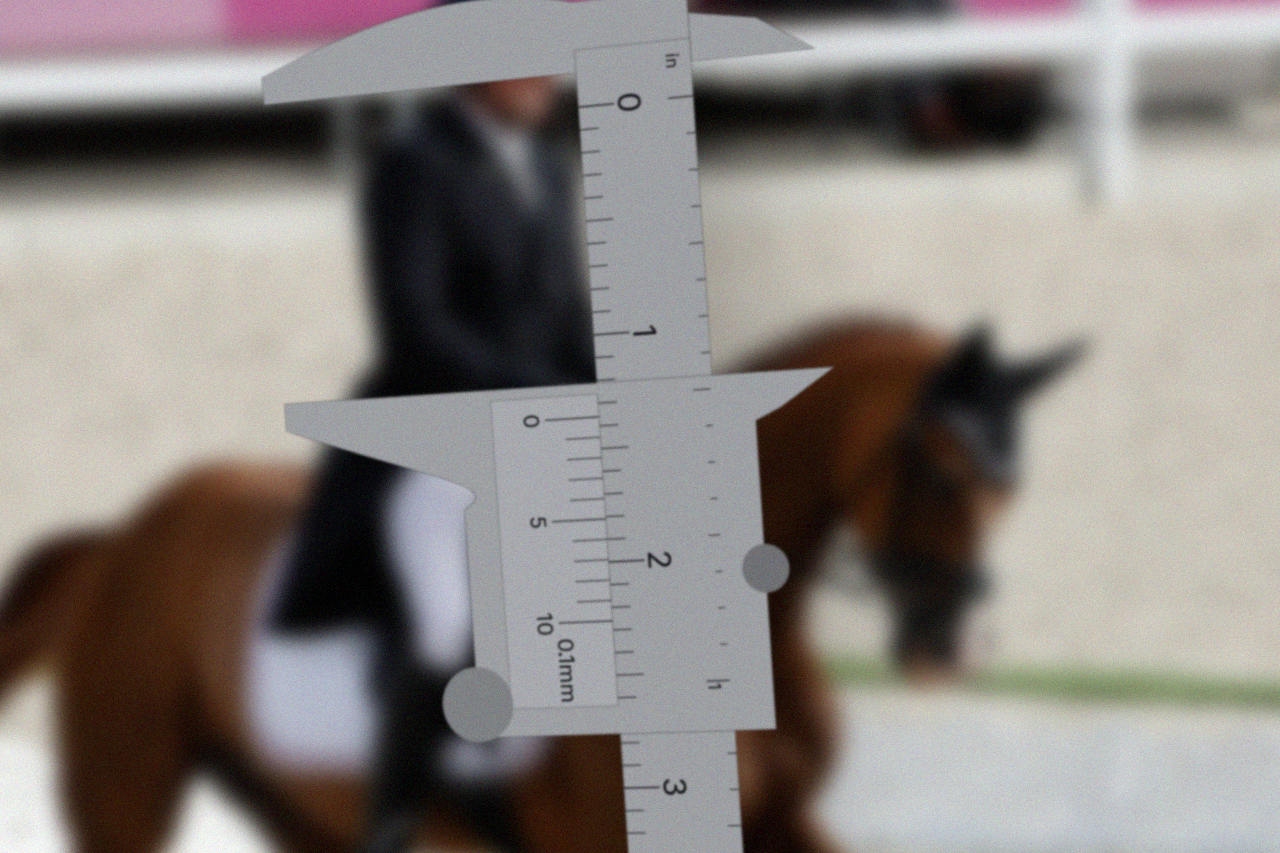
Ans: **13.6** mm
